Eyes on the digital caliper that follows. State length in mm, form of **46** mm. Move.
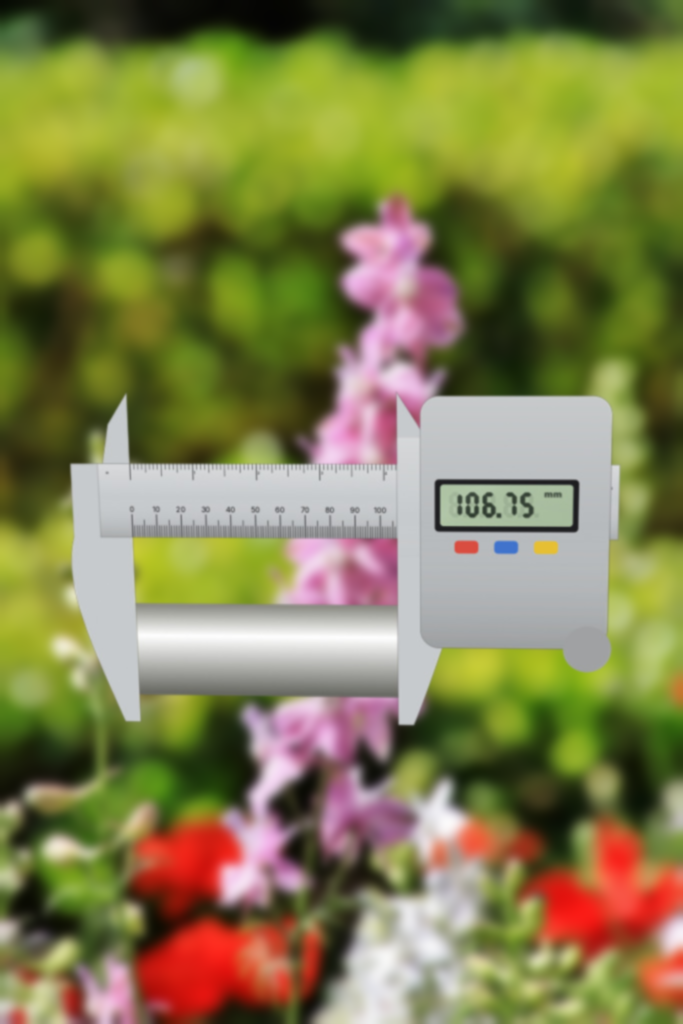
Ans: **106.75** mm
